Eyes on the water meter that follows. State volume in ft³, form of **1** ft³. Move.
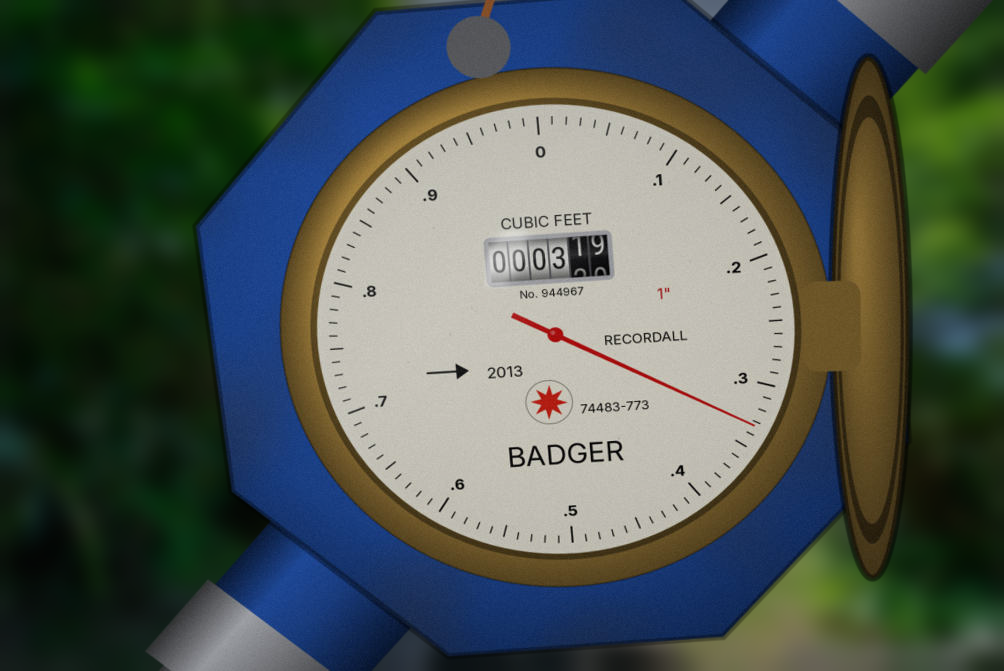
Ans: **319.33** ft³
